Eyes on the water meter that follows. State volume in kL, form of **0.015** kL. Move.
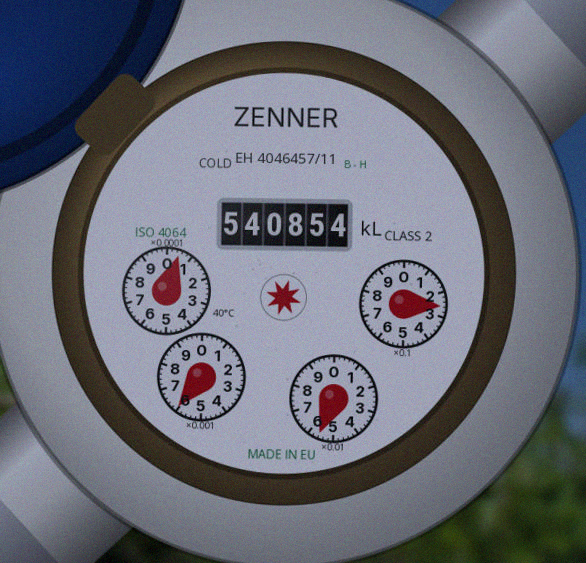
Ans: **540854.2560** kL
